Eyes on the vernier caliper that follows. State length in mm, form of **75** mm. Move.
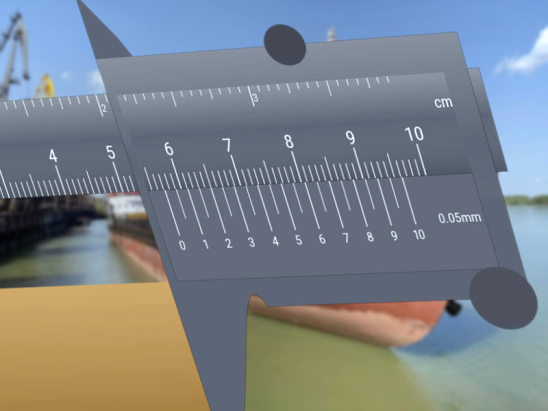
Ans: **57.2** mm
